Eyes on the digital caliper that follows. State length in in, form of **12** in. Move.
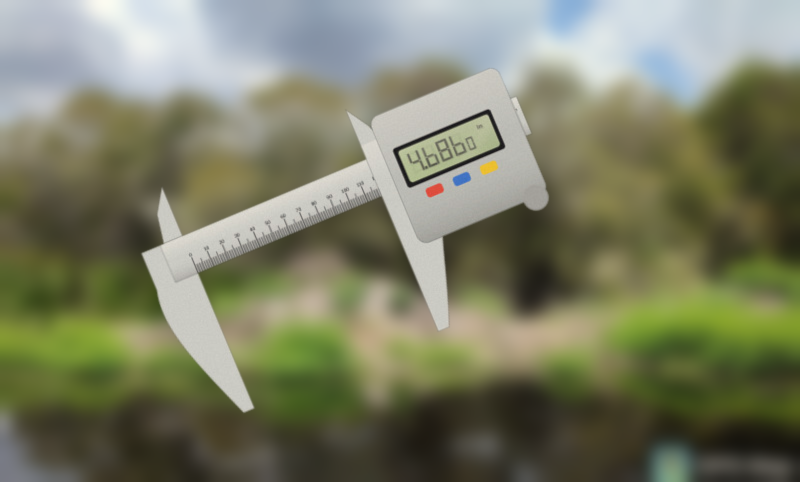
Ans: **4.6860** in
